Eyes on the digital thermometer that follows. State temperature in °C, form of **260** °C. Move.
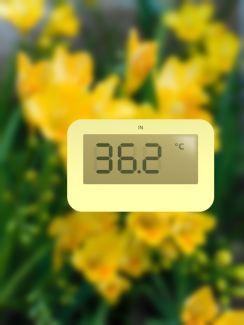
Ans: **36.2** °C
